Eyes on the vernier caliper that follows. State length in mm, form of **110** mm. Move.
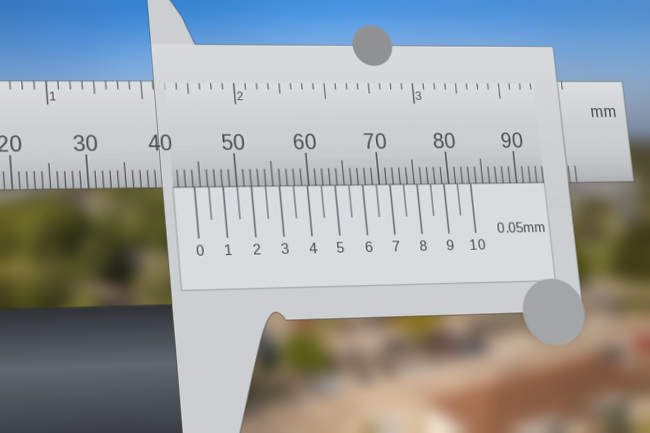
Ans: **44.2** mm
